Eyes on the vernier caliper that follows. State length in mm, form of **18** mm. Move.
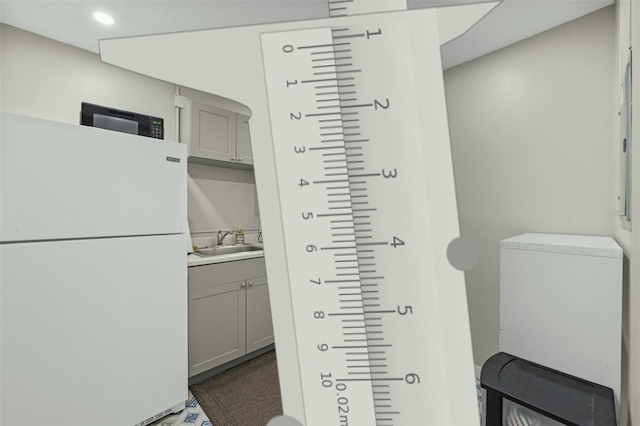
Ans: **11.0** mm
